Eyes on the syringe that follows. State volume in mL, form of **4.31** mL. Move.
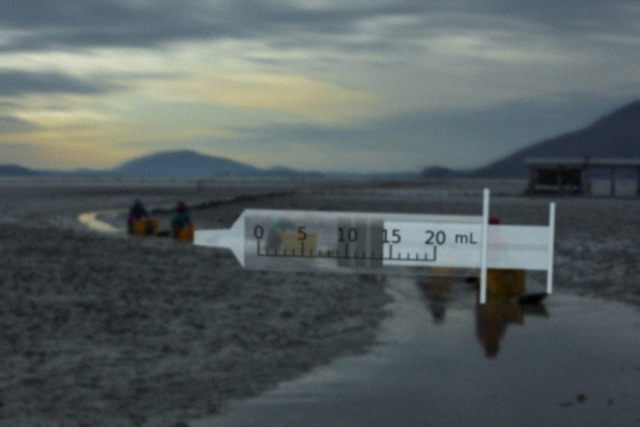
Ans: **9** mL
